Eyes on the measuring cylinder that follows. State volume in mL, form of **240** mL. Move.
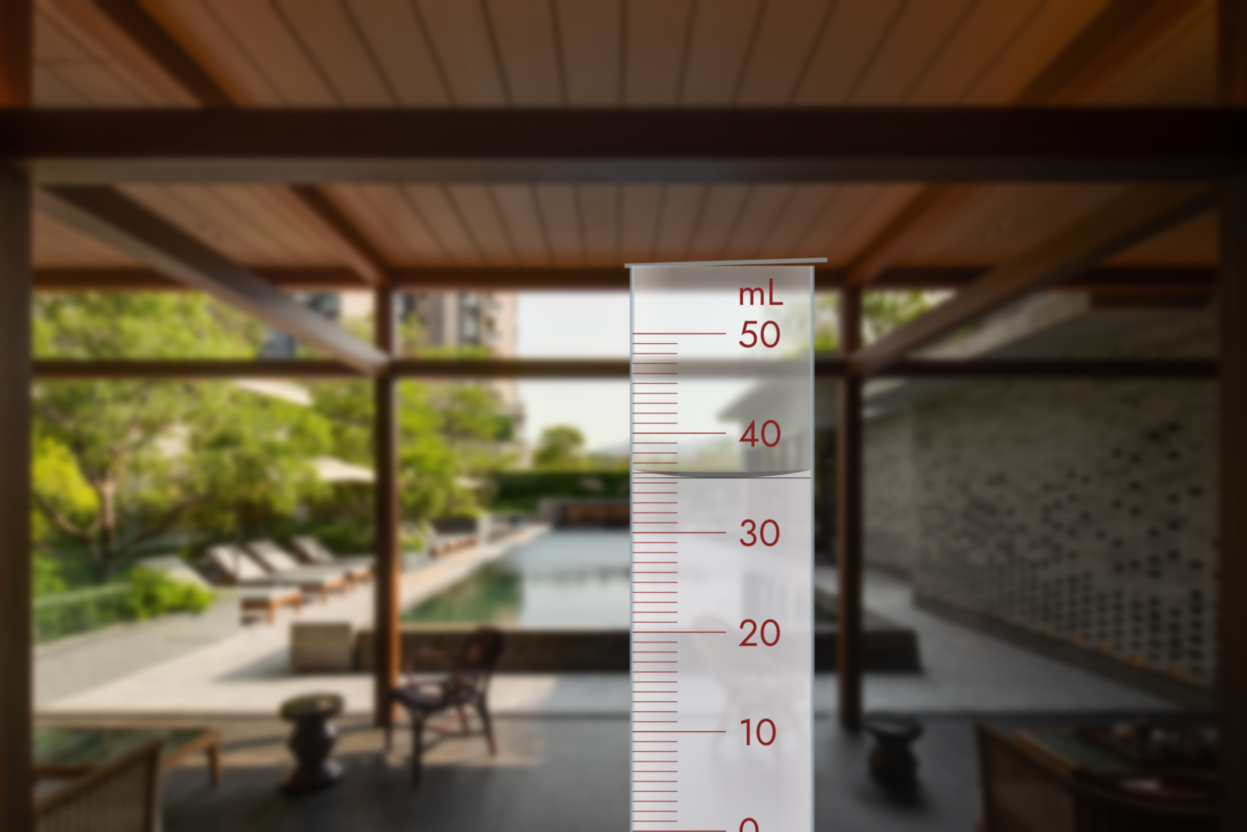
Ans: **35.5** mL
